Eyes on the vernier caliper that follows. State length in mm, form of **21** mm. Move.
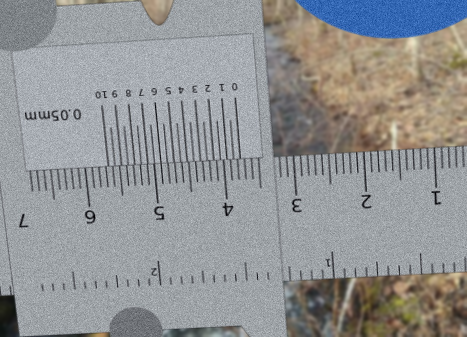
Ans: **37.6** mm
